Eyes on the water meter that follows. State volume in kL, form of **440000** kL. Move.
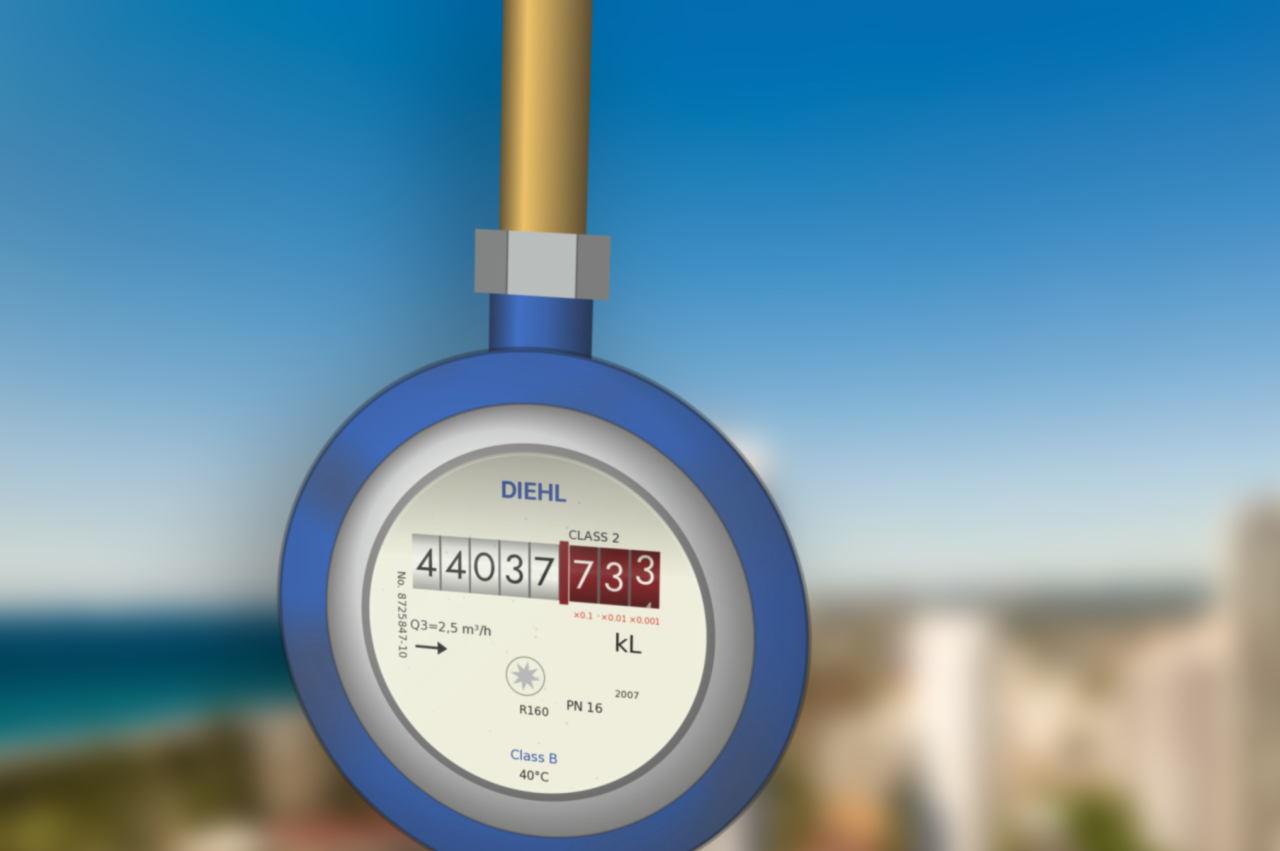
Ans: **44037.733** kL
